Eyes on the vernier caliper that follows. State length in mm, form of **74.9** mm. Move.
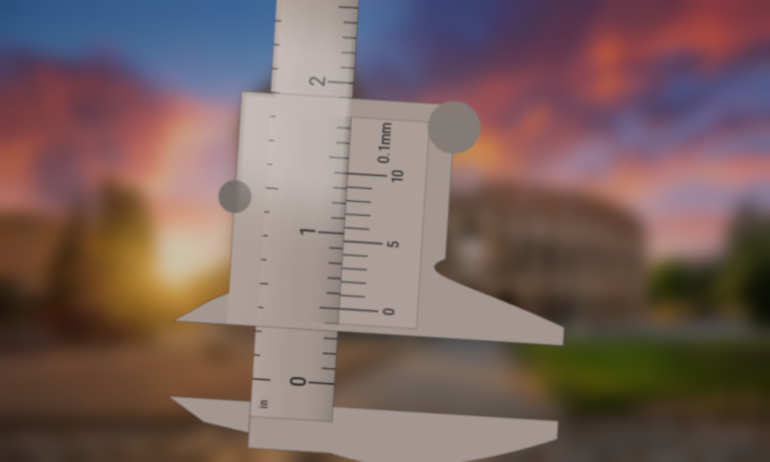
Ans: **5.0** mm
